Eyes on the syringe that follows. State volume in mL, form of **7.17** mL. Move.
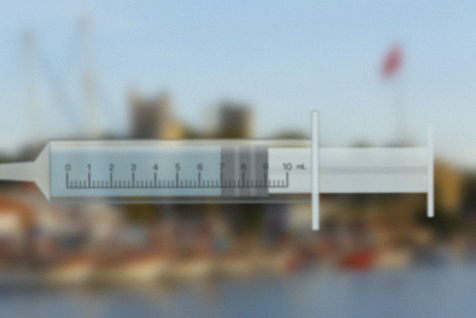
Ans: **7** mL
